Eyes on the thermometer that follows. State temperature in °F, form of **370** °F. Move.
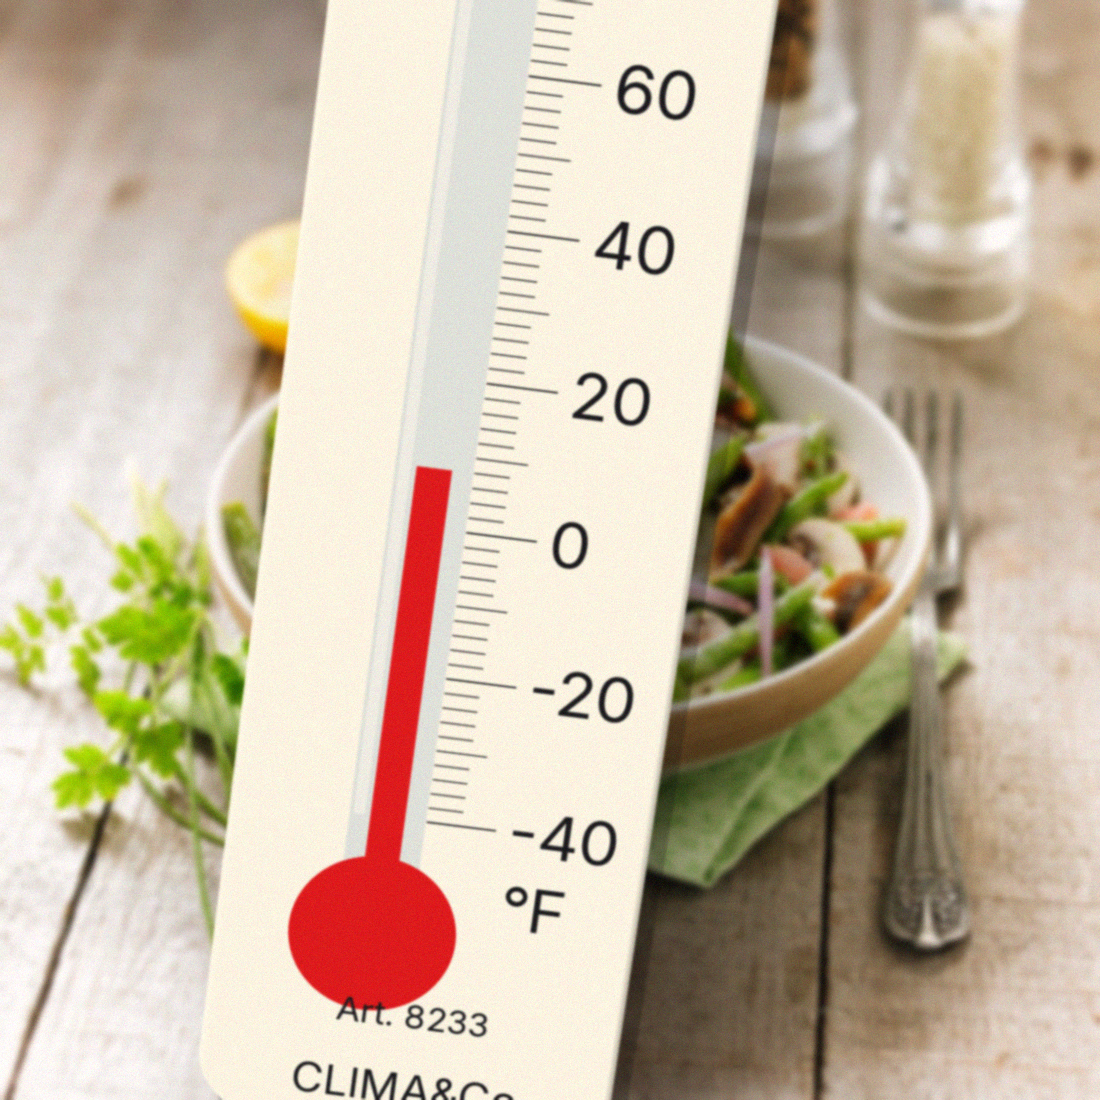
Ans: **8** °F
